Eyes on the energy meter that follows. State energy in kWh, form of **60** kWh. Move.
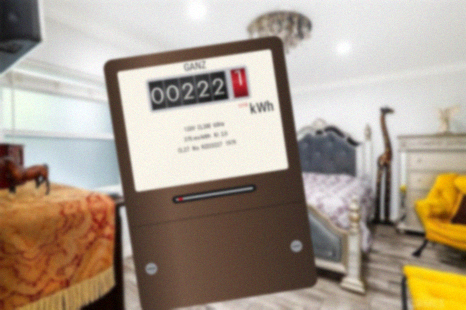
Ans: **222.1** kWh
